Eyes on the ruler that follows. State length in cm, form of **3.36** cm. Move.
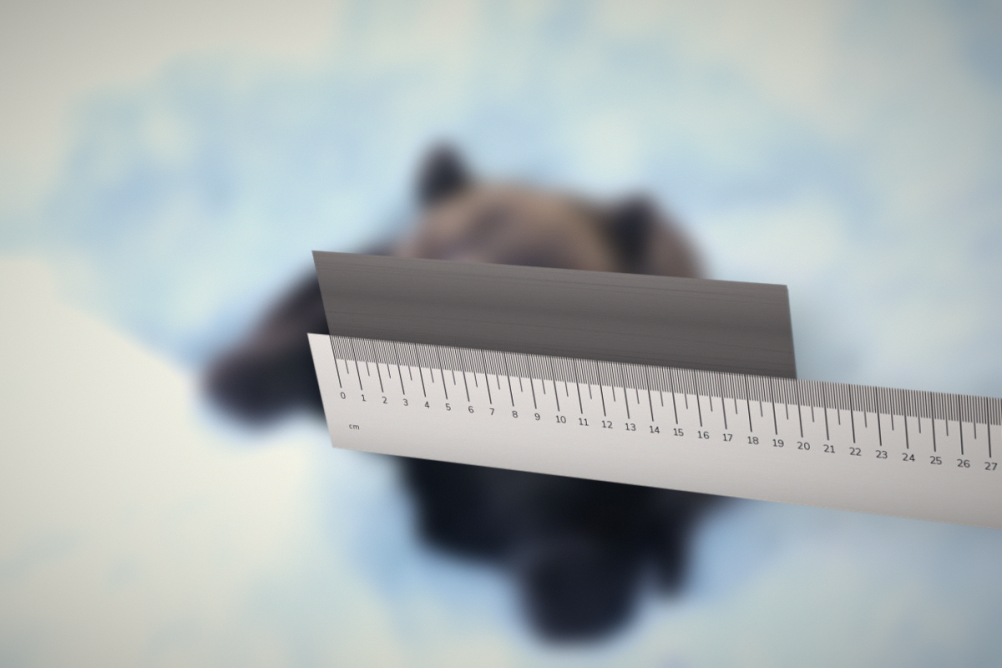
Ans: **20** cm
